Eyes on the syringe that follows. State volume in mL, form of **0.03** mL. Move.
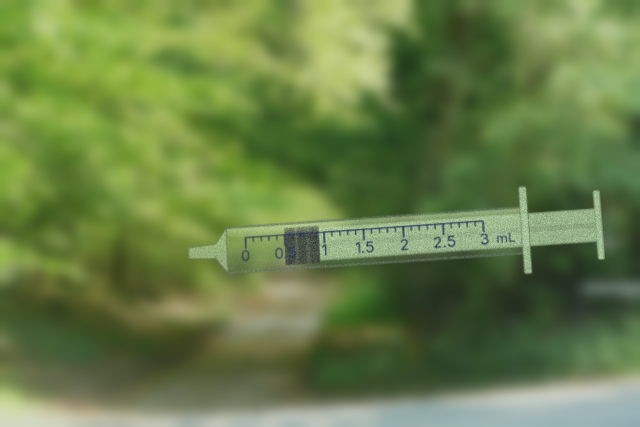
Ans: **0.5** mL
